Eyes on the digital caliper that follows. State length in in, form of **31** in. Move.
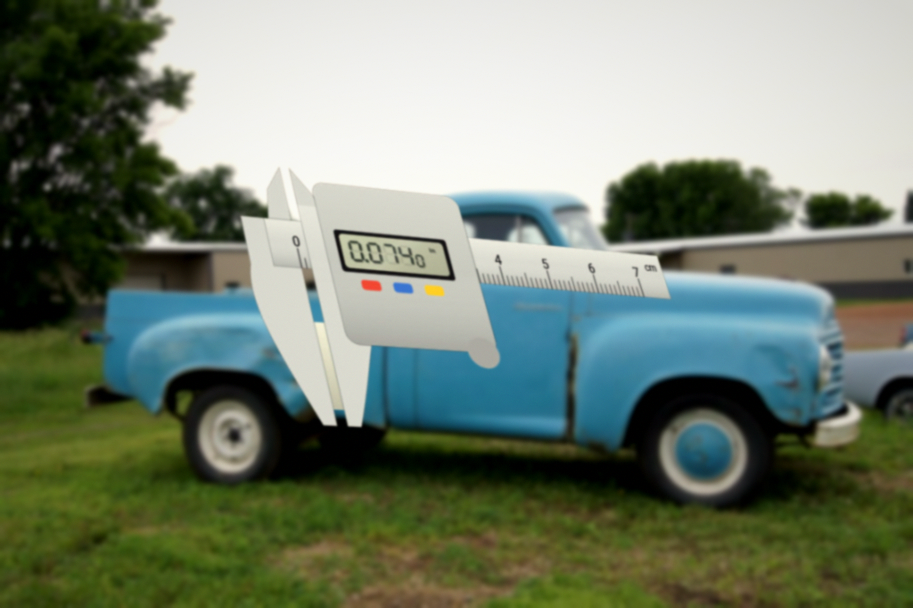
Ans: **0.0740** in
